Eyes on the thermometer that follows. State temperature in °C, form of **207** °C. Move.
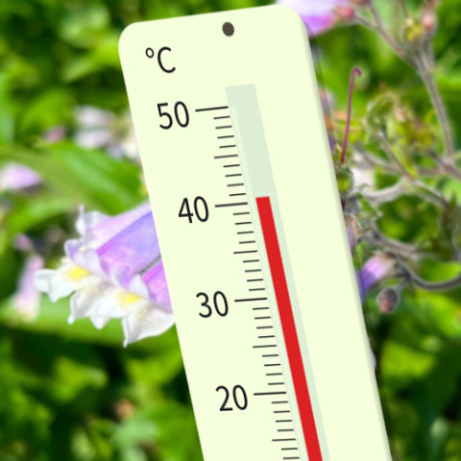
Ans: **40.5** °C
